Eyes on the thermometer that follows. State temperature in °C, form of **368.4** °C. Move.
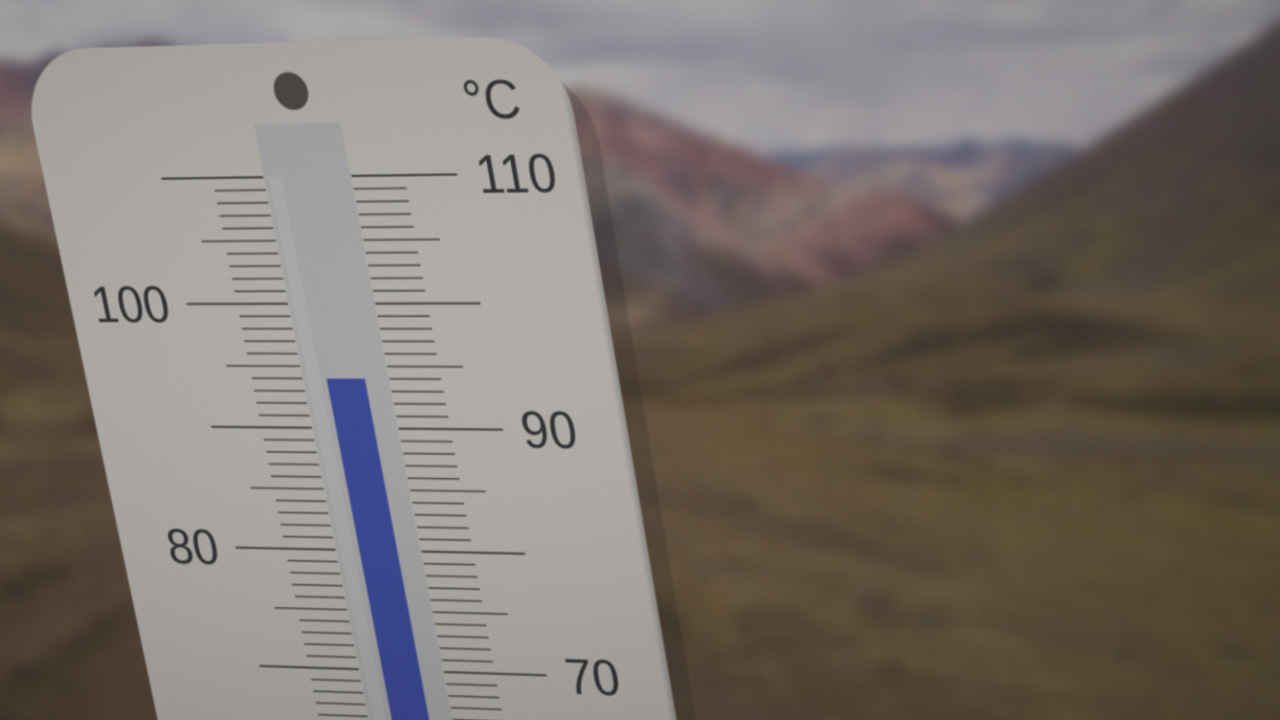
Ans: **94** °C
